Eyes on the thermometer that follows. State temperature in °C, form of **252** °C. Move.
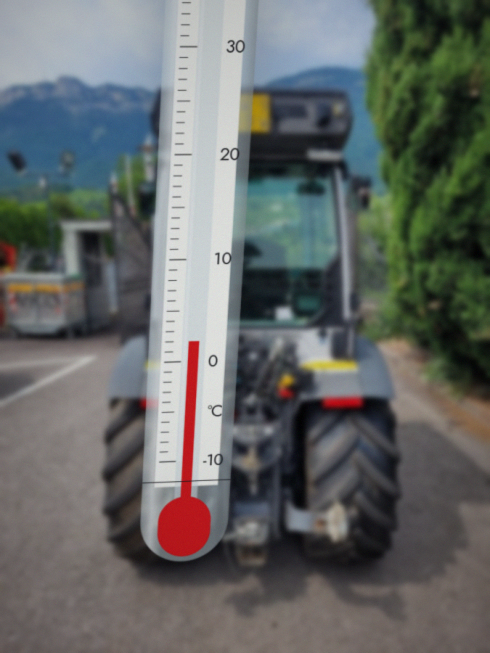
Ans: **2** °C
